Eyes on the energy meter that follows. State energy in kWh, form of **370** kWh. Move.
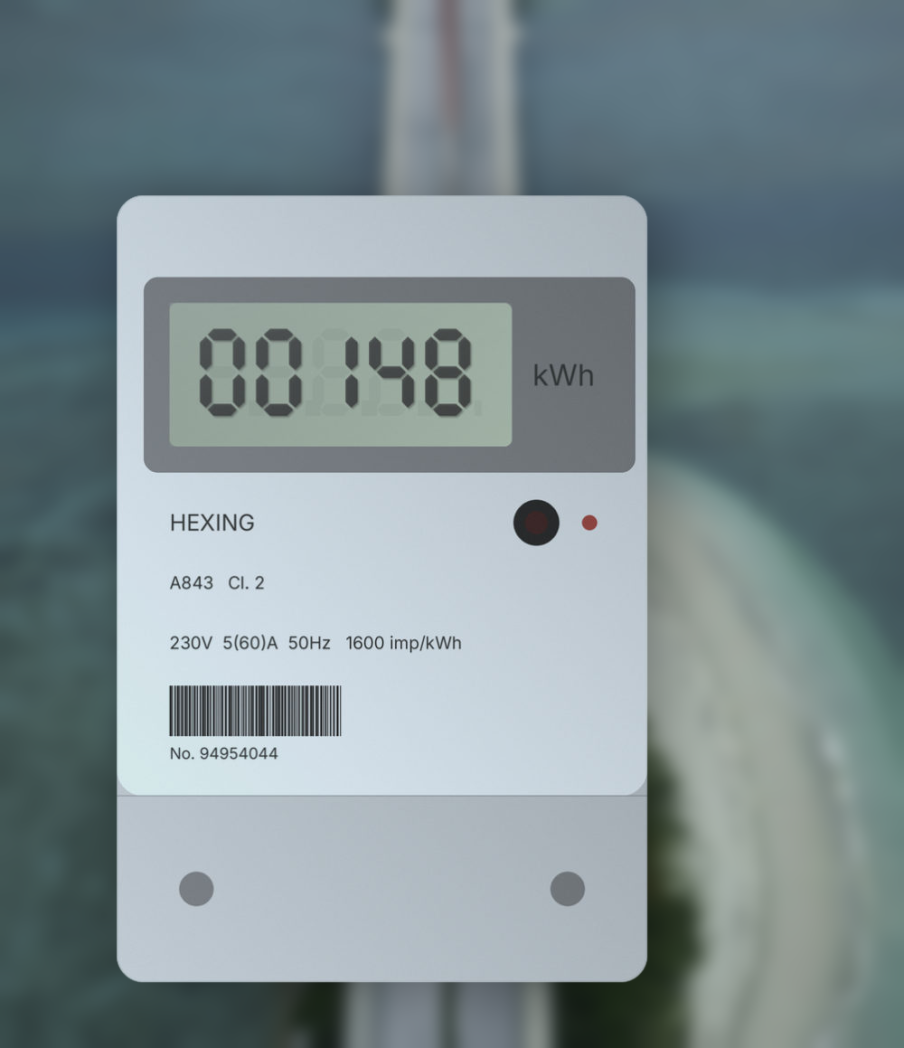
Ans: **148** kWh
